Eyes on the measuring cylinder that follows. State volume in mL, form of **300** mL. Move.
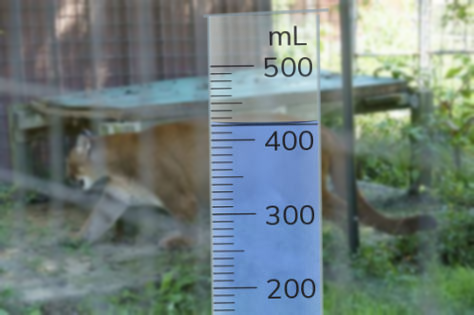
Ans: **420** mL
